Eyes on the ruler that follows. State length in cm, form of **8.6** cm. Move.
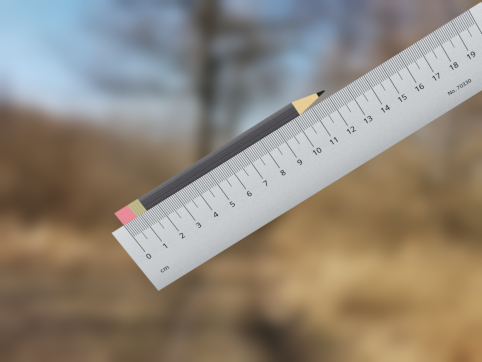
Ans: **12** cm
